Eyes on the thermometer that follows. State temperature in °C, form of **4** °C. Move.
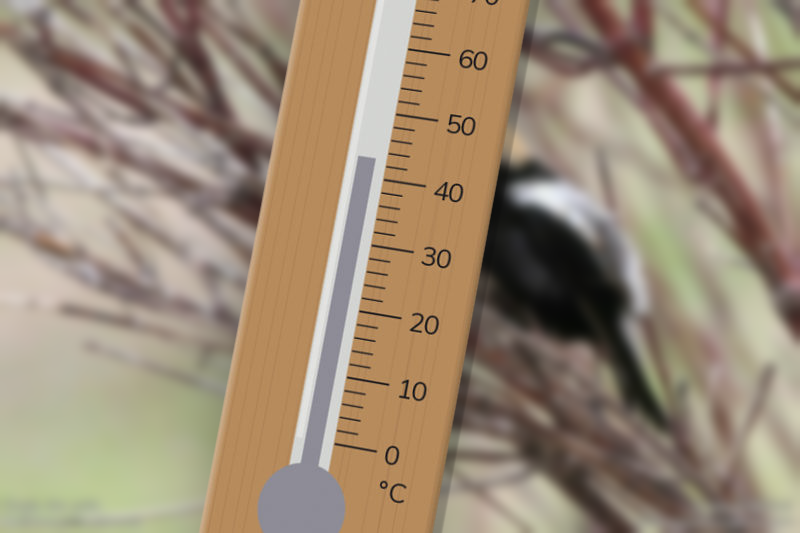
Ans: **43** °C
